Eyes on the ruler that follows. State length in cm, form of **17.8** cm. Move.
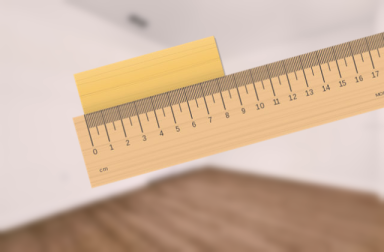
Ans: **8.5** cm
